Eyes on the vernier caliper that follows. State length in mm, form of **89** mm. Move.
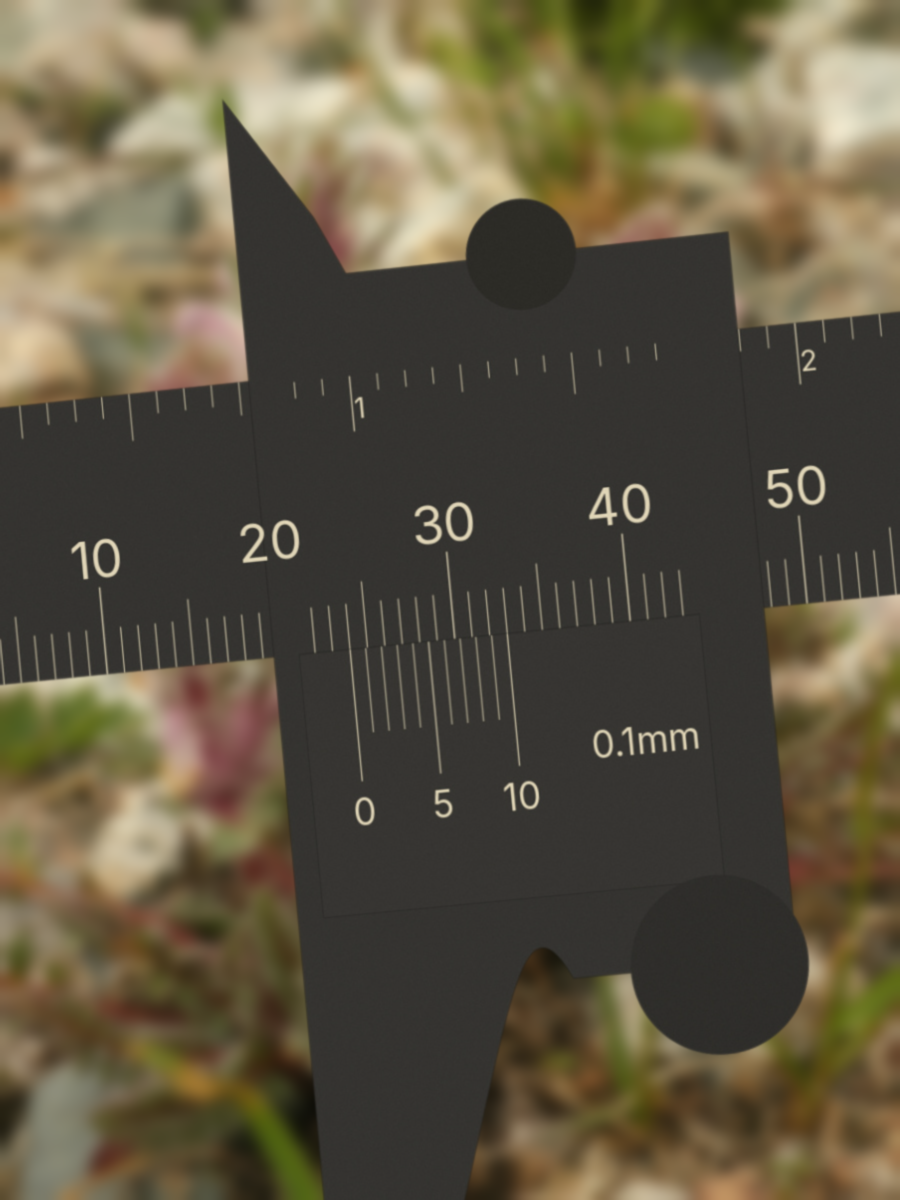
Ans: **24.0** mm
